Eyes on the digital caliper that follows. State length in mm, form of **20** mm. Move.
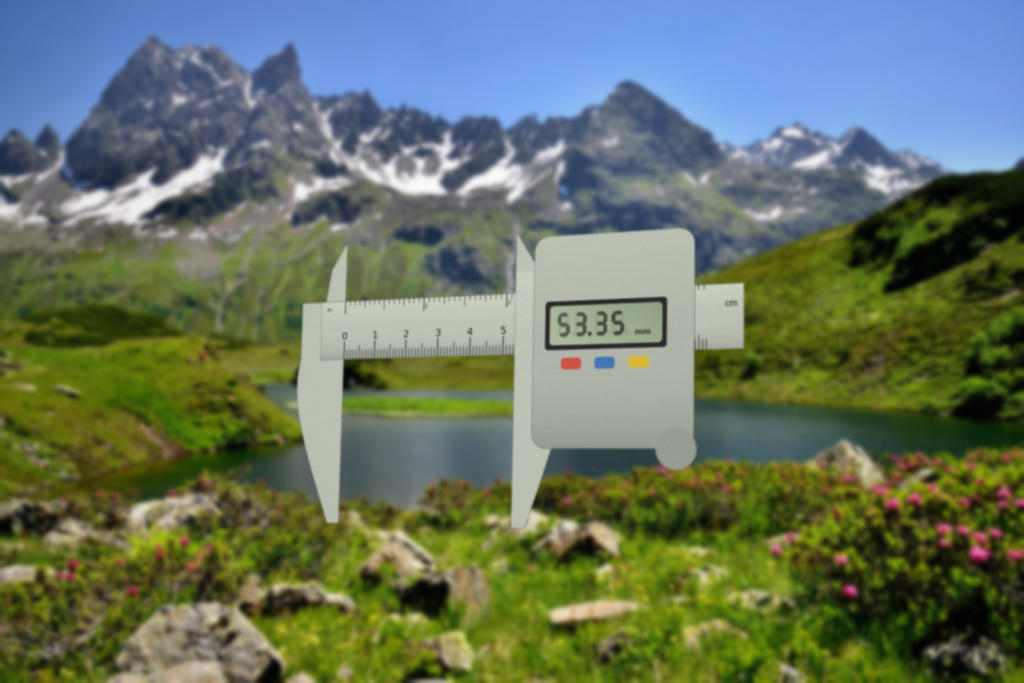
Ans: **53.35** mm
